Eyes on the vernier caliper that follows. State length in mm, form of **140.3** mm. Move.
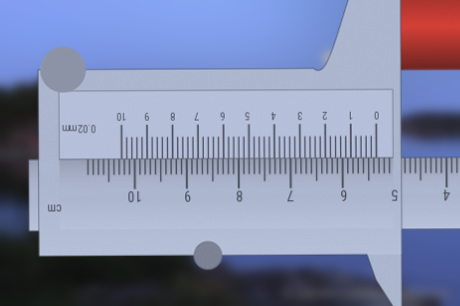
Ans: **53.5** mm
